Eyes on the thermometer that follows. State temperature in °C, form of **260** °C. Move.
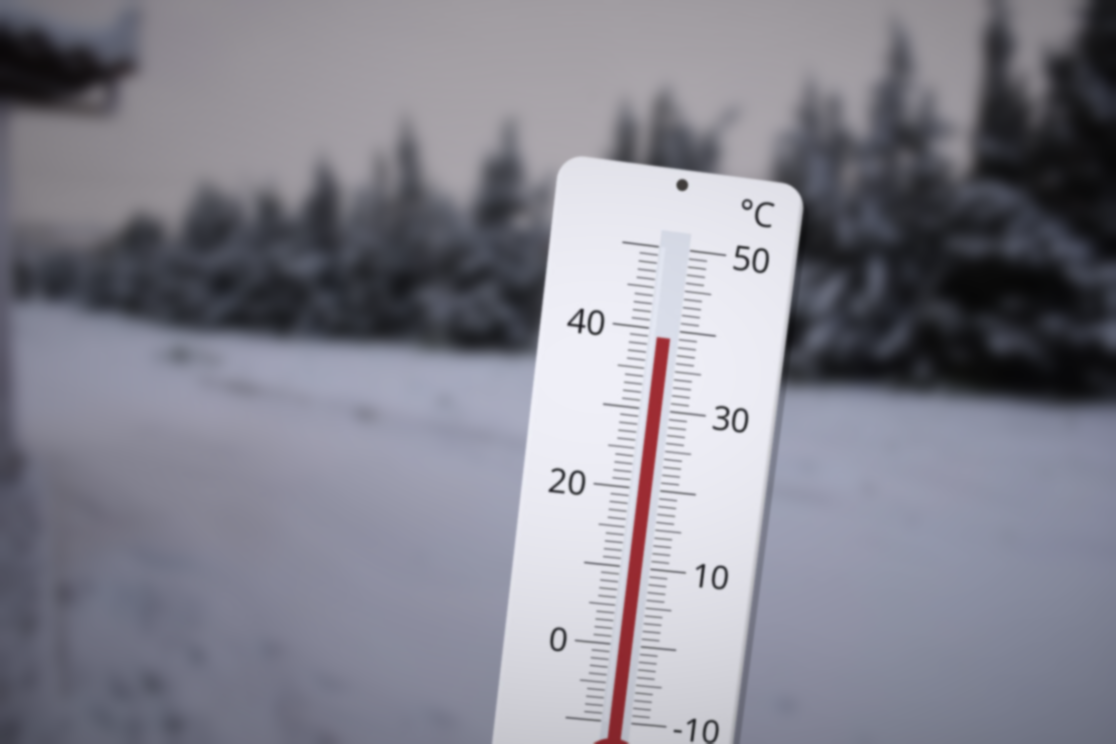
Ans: **39** °C
